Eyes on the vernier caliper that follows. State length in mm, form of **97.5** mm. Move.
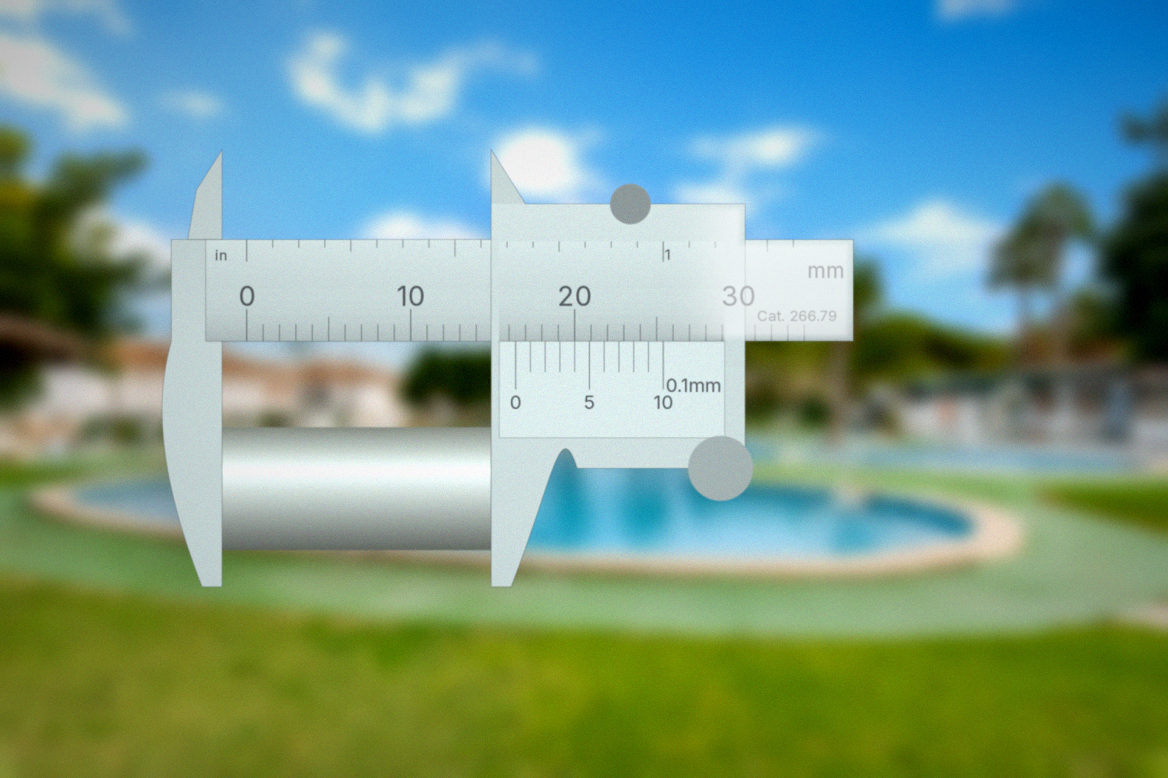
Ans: **16.4** mm
